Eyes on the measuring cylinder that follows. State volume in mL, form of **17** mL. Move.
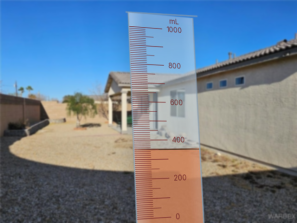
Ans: **350** mL
